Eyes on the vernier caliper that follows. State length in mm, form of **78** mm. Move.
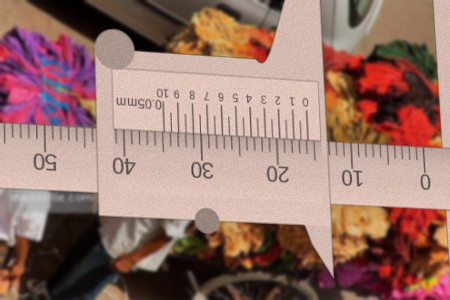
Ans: **15.8** mm
